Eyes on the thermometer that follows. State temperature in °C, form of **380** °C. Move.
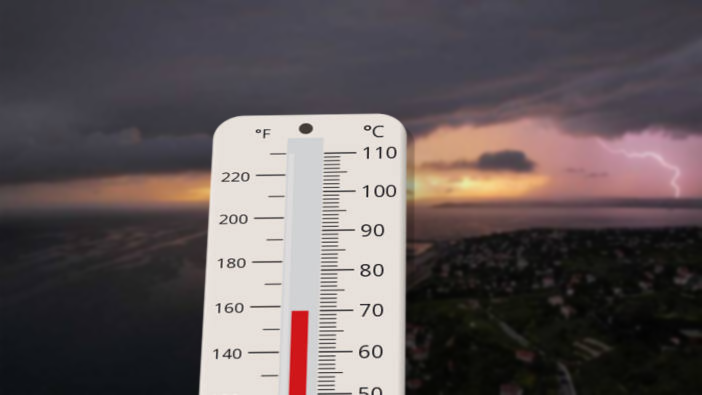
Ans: **70** °C
